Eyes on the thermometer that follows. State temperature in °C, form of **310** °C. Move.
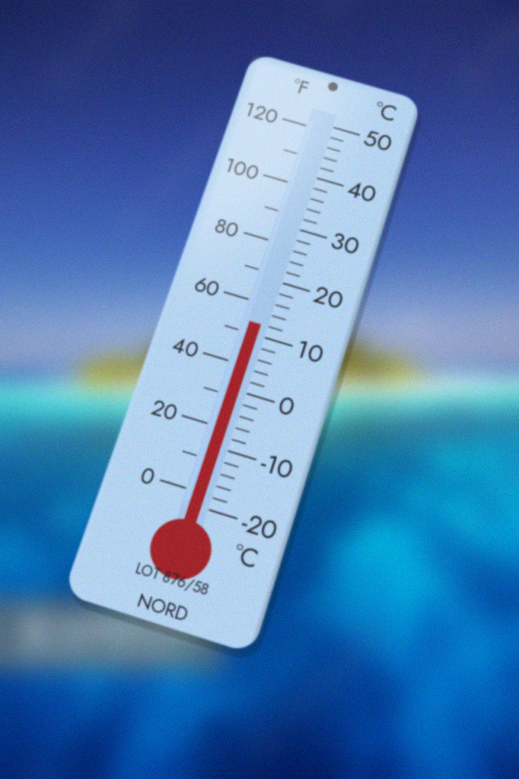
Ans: **12** °C
